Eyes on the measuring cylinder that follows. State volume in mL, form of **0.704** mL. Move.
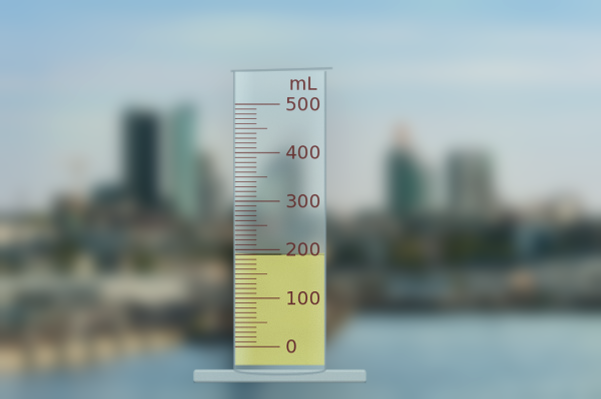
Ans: **190** mL
